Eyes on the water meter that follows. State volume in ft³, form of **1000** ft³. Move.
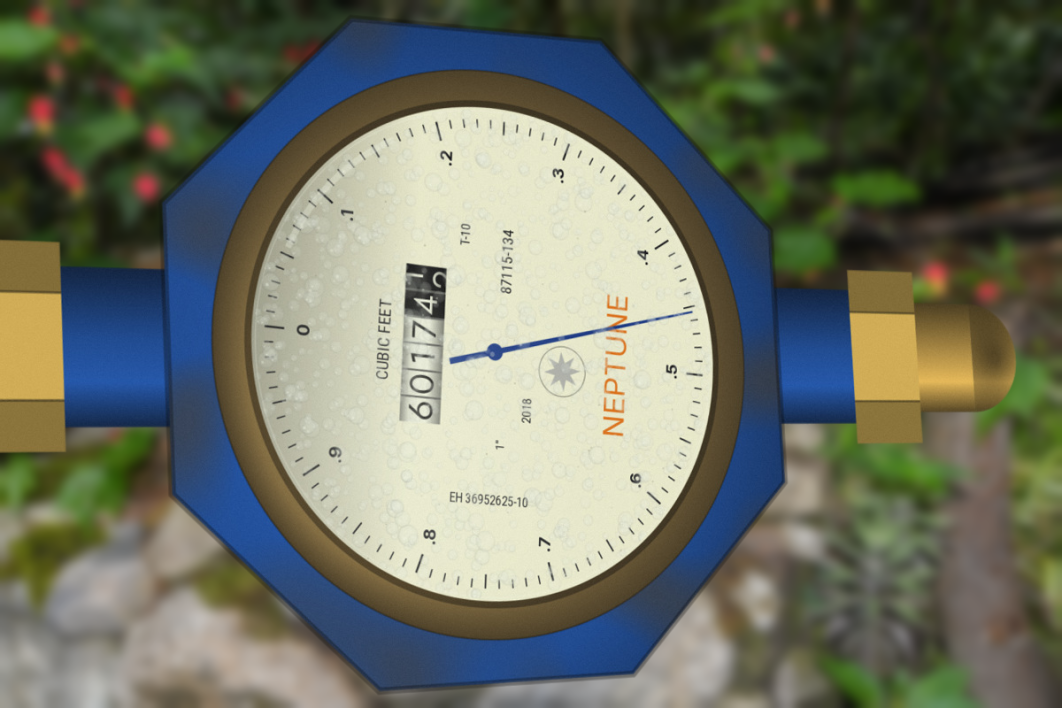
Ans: **601741.45** ft³
